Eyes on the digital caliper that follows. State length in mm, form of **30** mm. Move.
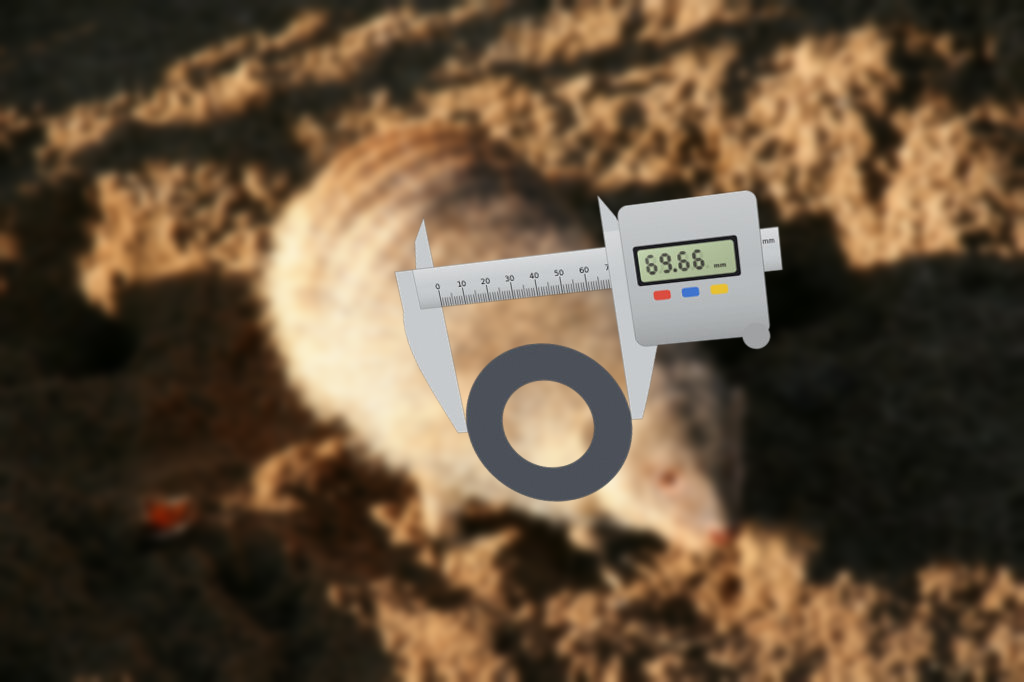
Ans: **69.66** mm
